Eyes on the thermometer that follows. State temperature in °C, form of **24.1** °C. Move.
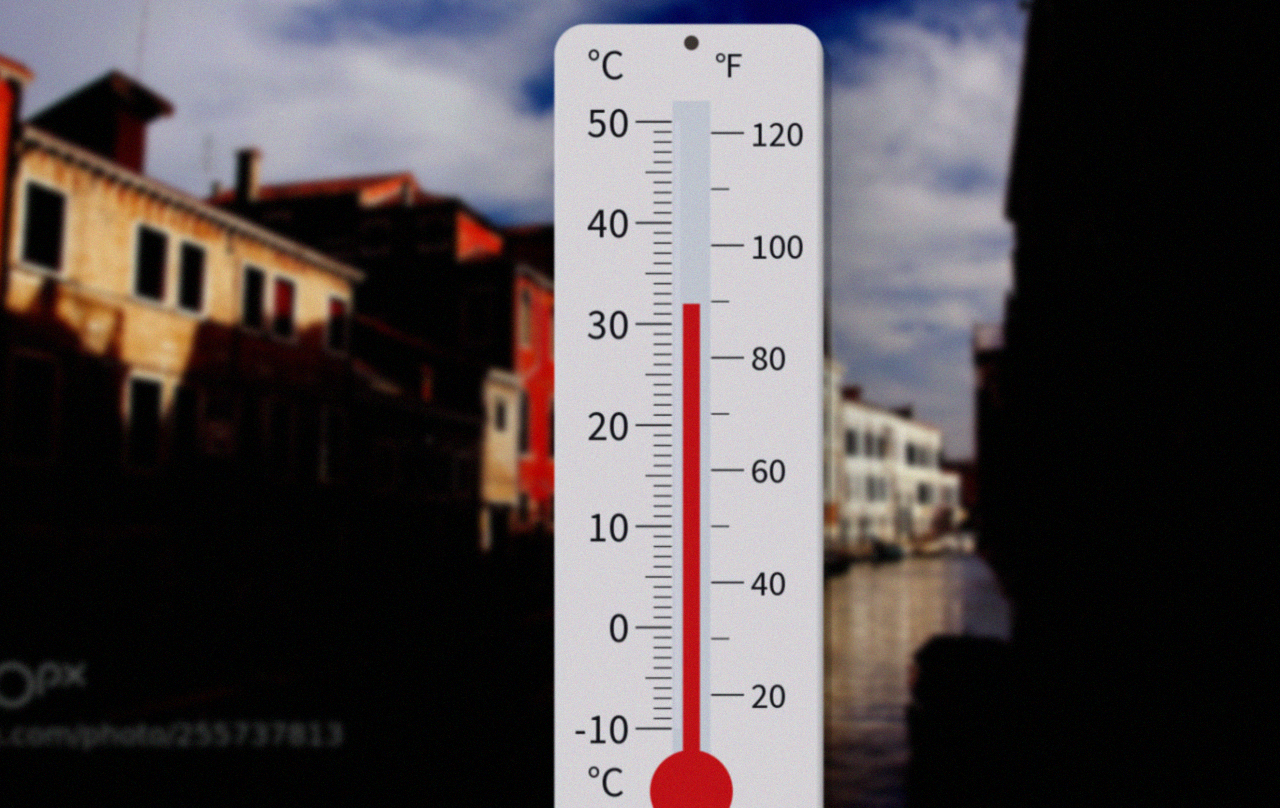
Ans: **32** °C
